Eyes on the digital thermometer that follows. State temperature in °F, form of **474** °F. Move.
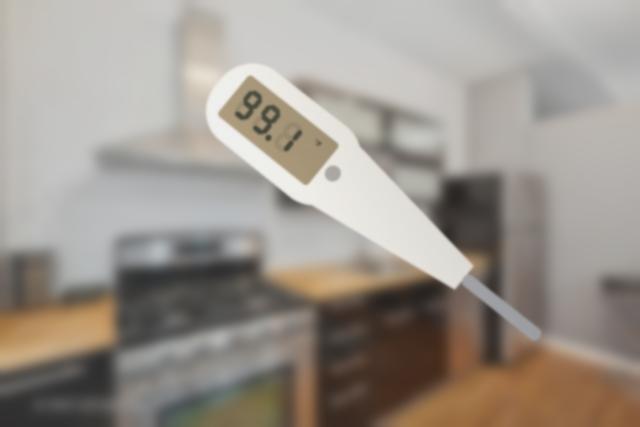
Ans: **99.1** °F
